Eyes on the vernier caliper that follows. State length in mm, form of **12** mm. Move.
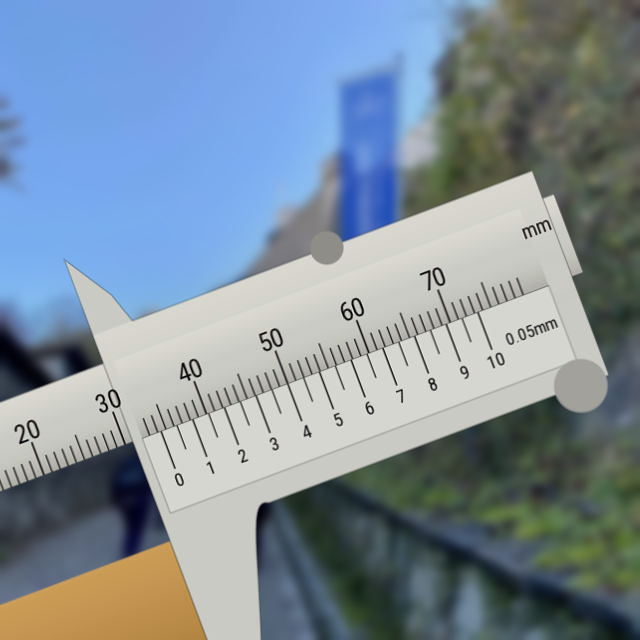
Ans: **34.4** mm
